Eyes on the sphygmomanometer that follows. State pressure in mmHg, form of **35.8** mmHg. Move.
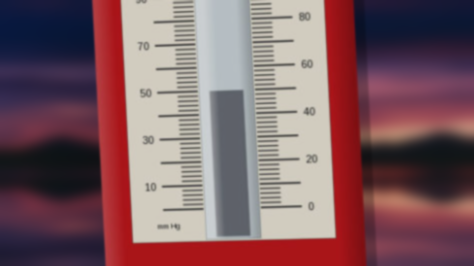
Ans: **50** mmHg
